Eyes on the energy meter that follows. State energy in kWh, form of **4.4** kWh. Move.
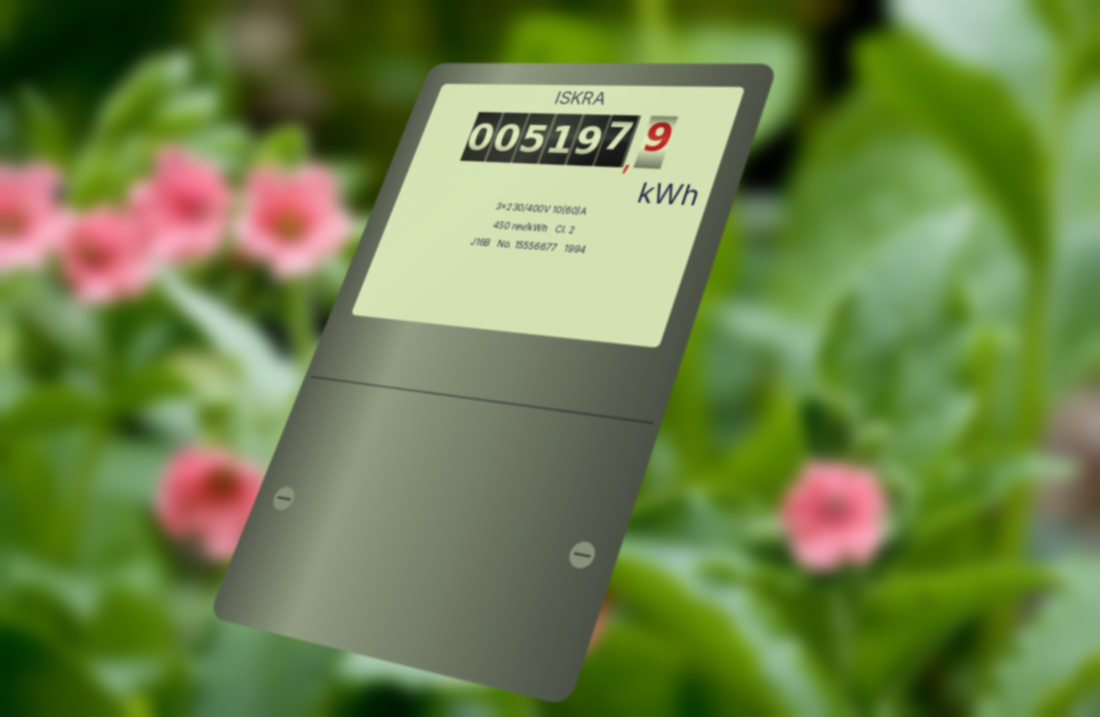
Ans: **5197.9** kWh
